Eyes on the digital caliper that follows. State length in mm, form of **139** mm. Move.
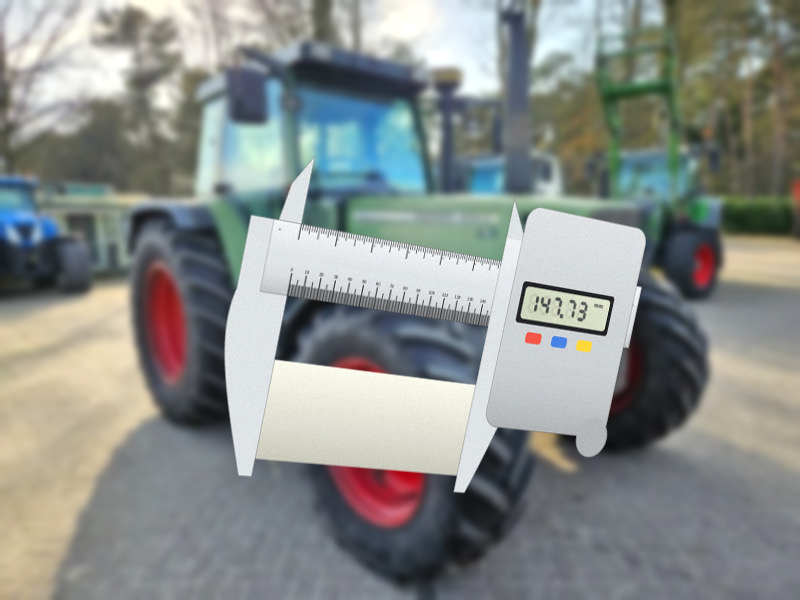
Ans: **147.73** mm
